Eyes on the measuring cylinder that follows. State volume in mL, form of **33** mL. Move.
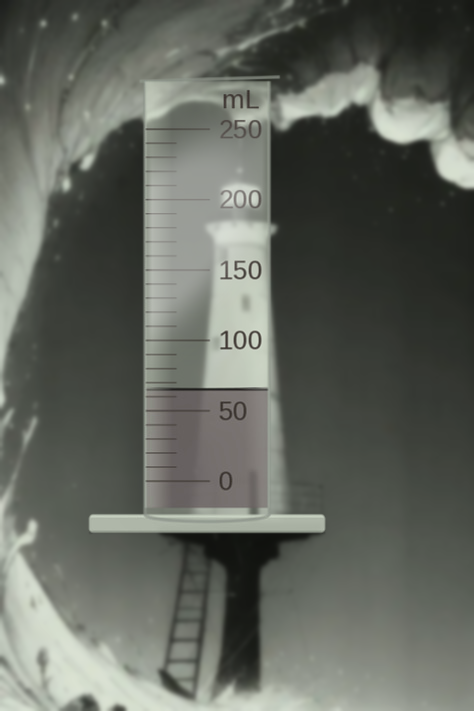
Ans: **65** mL
